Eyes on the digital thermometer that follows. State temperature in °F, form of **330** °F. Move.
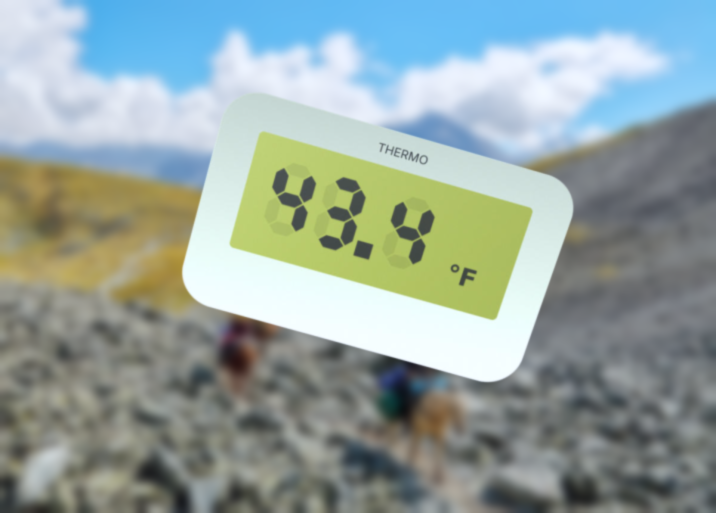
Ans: **43.4** °F
